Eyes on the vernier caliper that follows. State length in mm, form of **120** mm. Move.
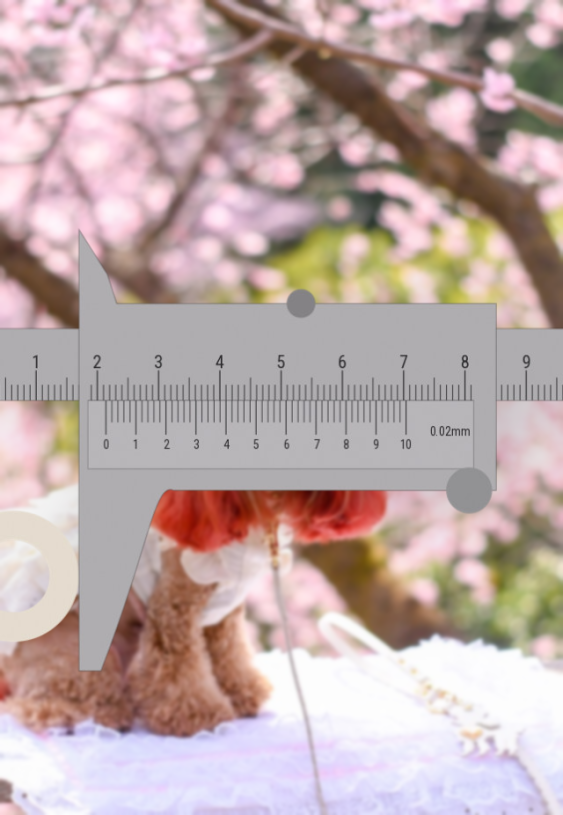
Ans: **21.4** mm
